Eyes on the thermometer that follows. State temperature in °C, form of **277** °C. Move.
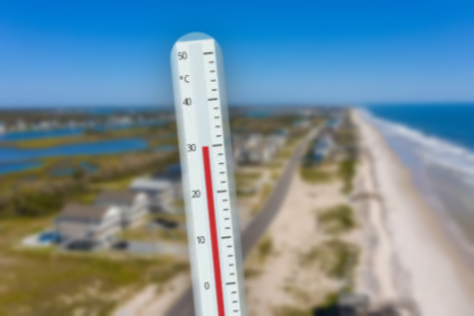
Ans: **30** °C
